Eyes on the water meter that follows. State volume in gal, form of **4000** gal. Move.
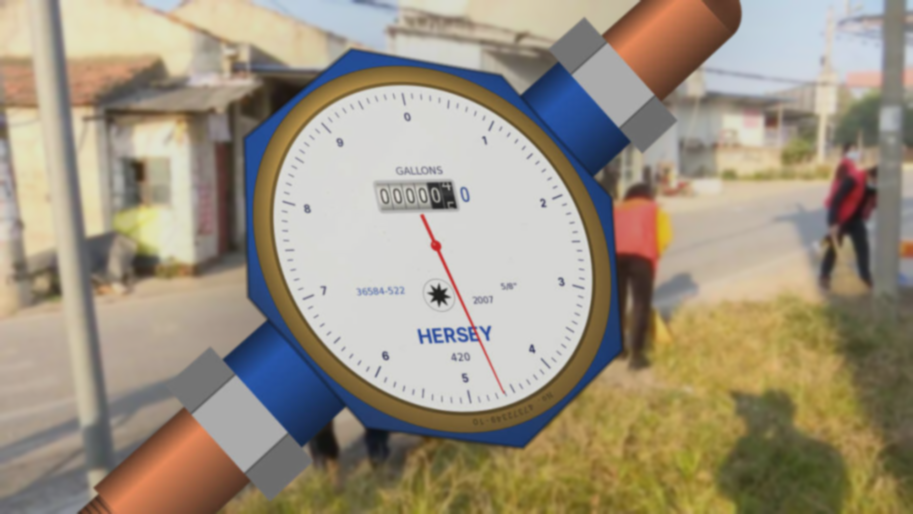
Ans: **44.6** gal
